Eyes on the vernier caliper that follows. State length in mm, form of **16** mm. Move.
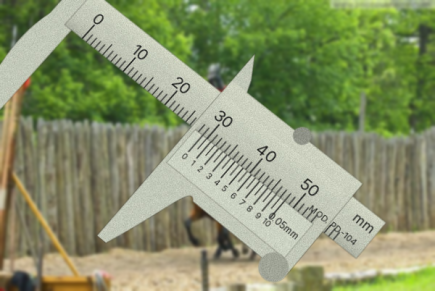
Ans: **29.0** mm
